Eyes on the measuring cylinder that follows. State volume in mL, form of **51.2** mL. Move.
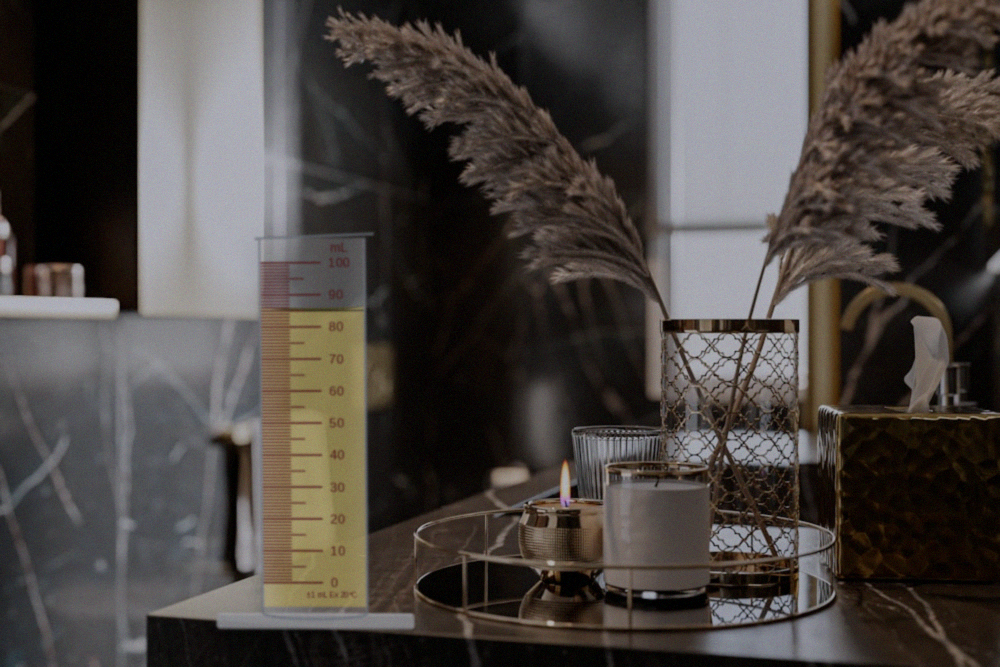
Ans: **85** mL
